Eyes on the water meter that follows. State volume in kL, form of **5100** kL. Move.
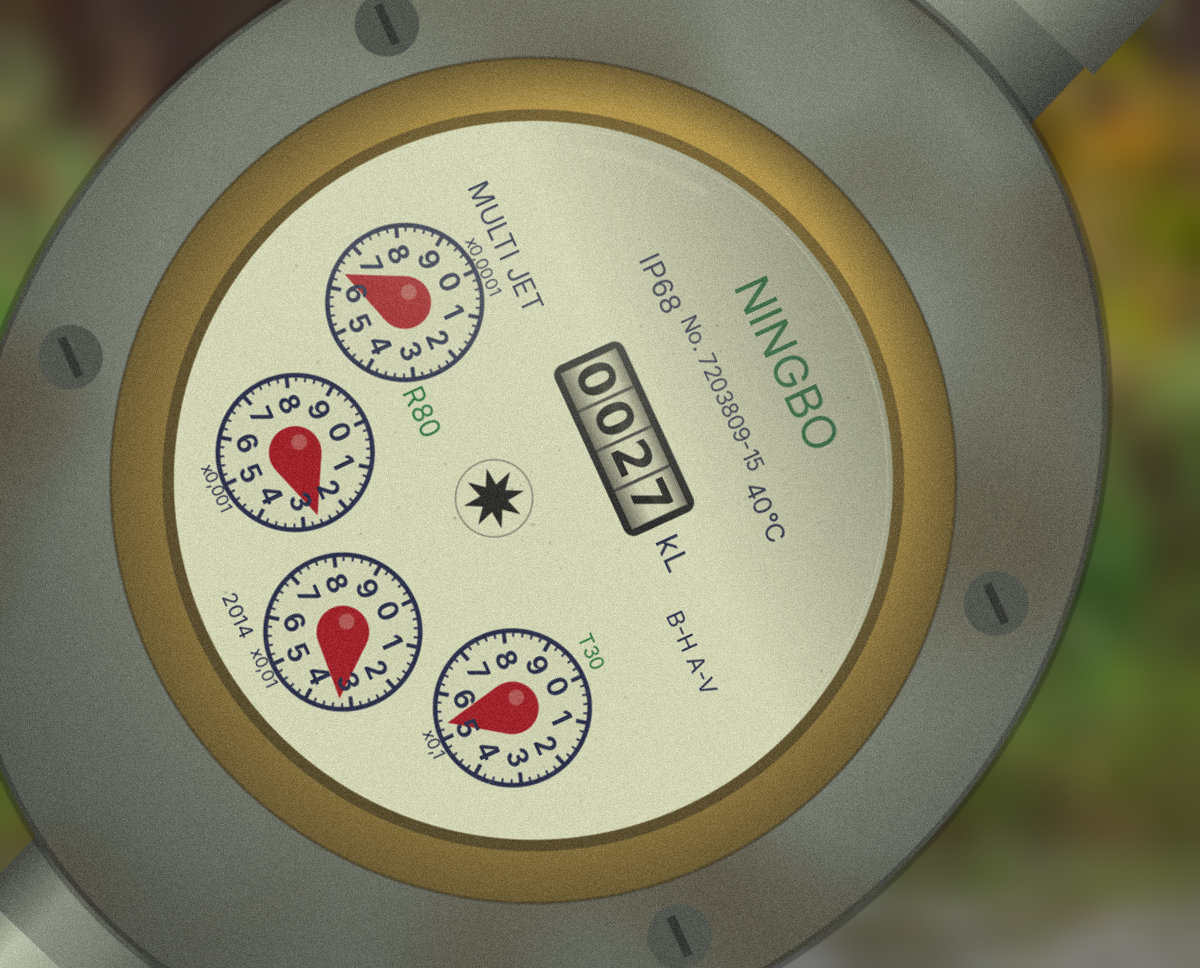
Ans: **27.5326** kL
